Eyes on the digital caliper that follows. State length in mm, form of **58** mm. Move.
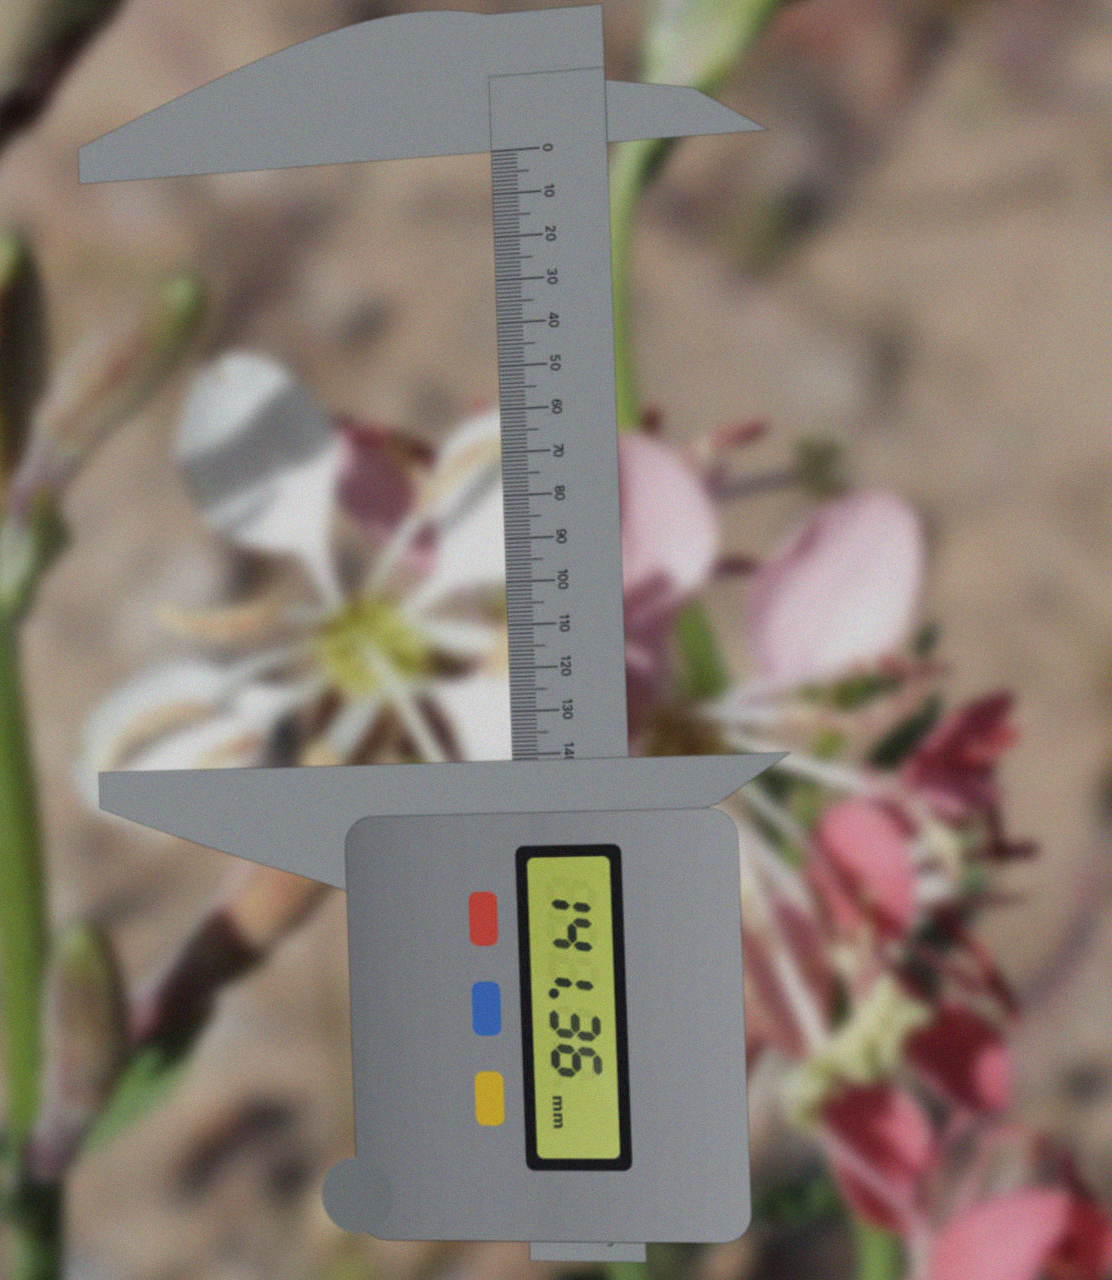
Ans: **141.36** mm
